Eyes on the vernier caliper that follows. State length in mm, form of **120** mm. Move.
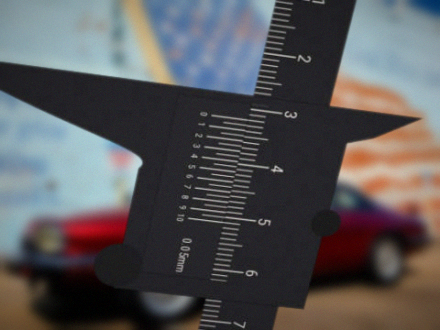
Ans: **32.0** mm
